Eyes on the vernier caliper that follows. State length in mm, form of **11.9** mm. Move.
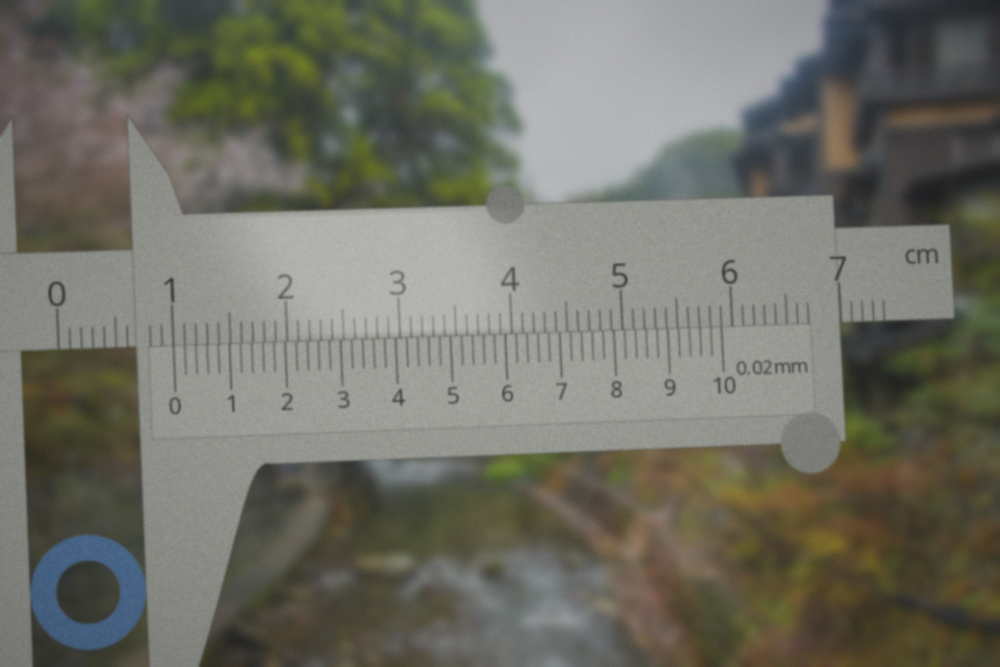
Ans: **10.0** mm
